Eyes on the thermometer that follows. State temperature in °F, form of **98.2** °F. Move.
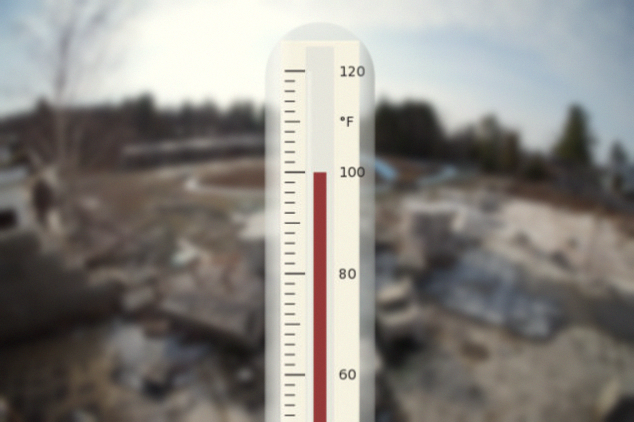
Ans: **100** °F
